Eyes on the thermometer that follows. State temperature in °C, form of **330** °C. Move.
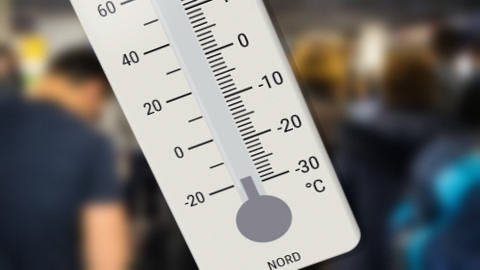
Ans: **-28** °C
